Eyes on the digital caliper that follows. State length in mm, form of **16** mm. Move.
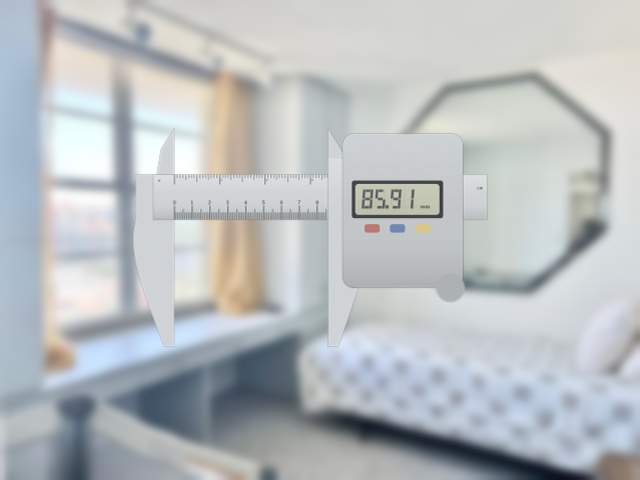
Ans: **85.91** mm
